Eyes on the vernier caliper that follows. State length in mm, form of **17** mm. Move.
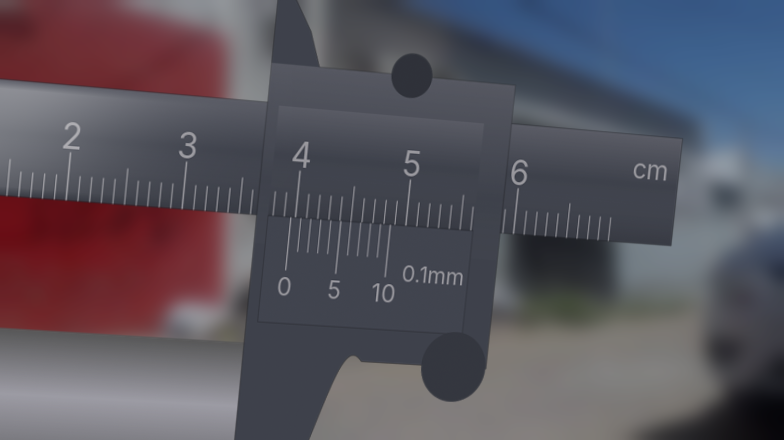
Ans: **39.6** mm
